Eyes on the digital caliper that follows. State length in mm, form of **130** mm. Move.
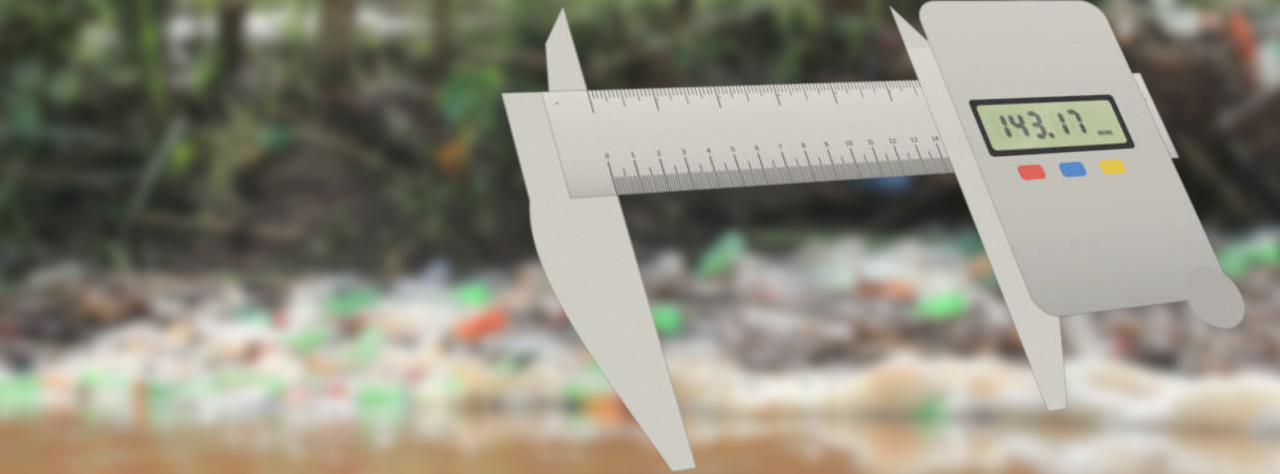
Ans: **143.17** mm
